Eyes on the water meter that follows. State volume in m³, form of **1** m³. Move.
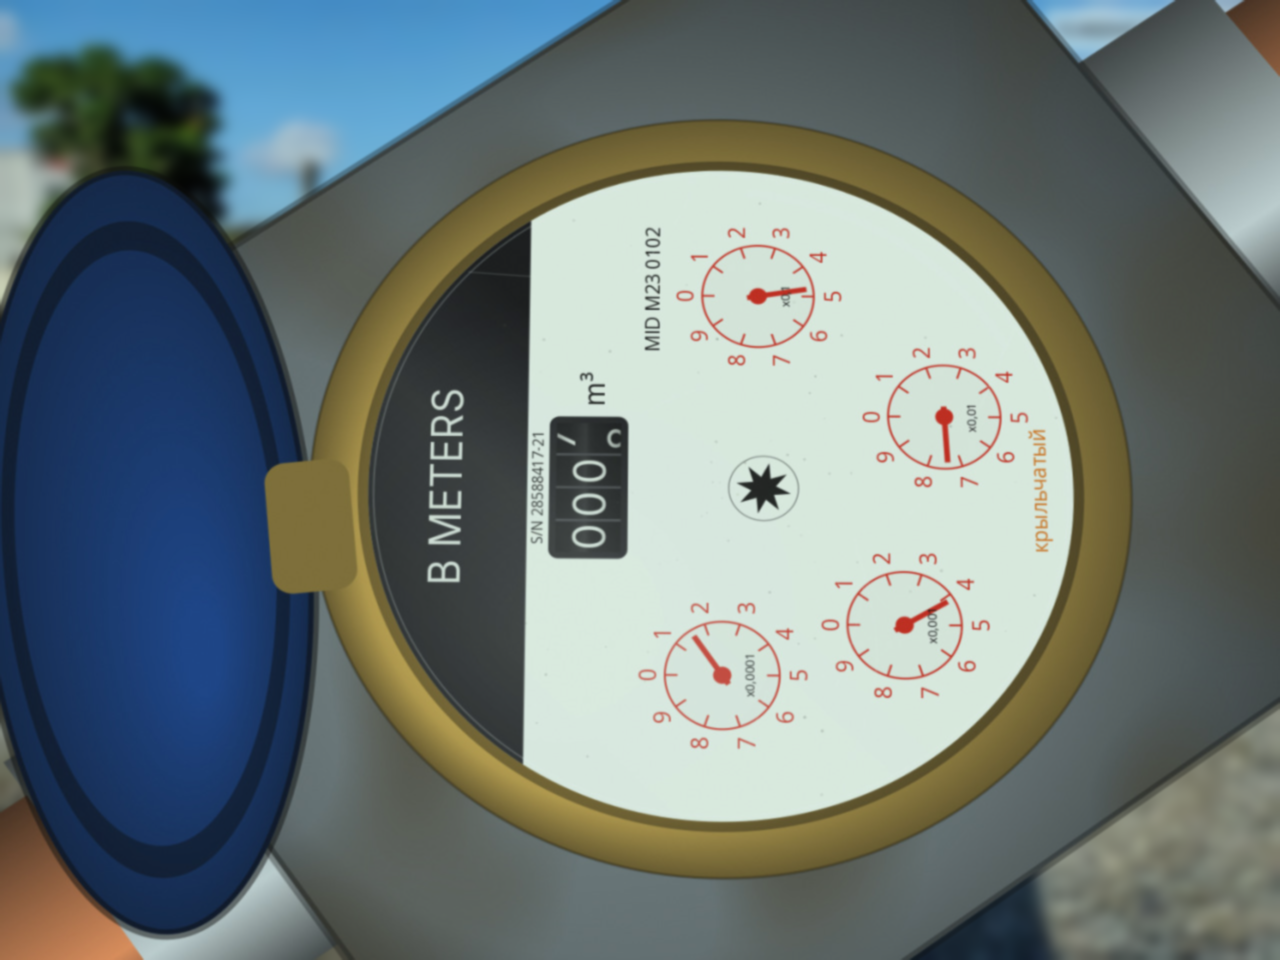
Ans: **7.4741** m³
